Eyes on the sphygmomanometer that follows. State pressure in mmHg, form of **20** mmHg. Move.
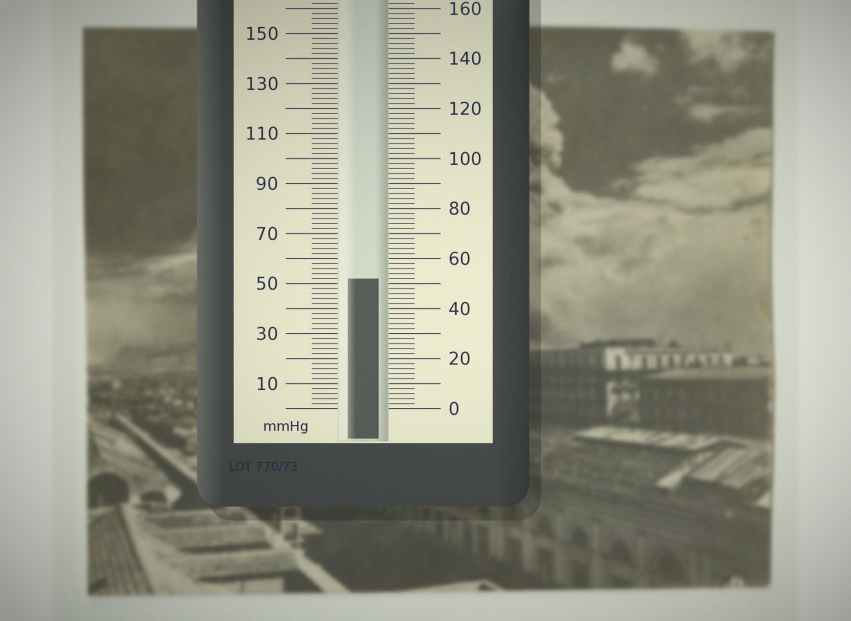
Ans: **52** mmHg
